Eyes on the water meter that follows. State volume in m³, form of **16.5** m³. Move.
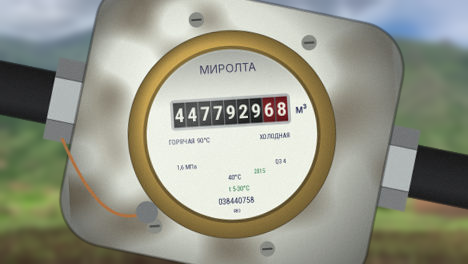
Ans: **4477929.68** m³
